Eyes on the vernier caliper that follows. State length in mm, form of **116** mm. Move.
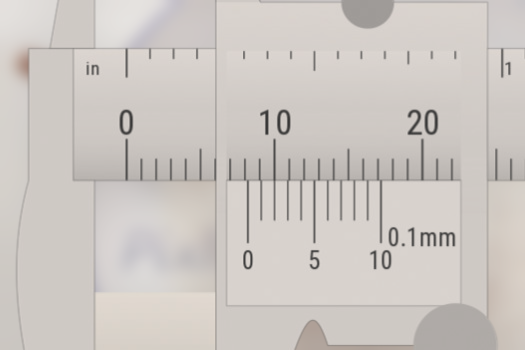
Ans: **8.2** mm
